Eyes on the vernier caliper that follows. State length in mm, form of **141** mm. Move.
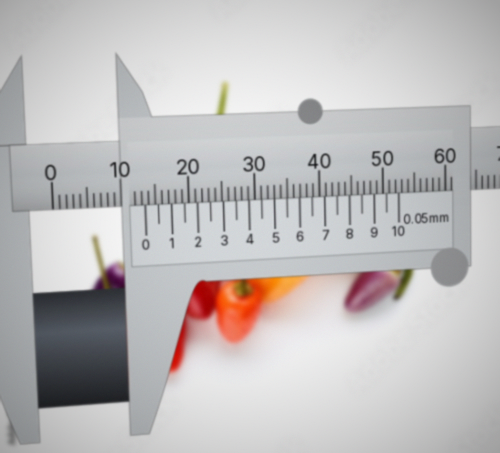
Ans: **13.5** mm
